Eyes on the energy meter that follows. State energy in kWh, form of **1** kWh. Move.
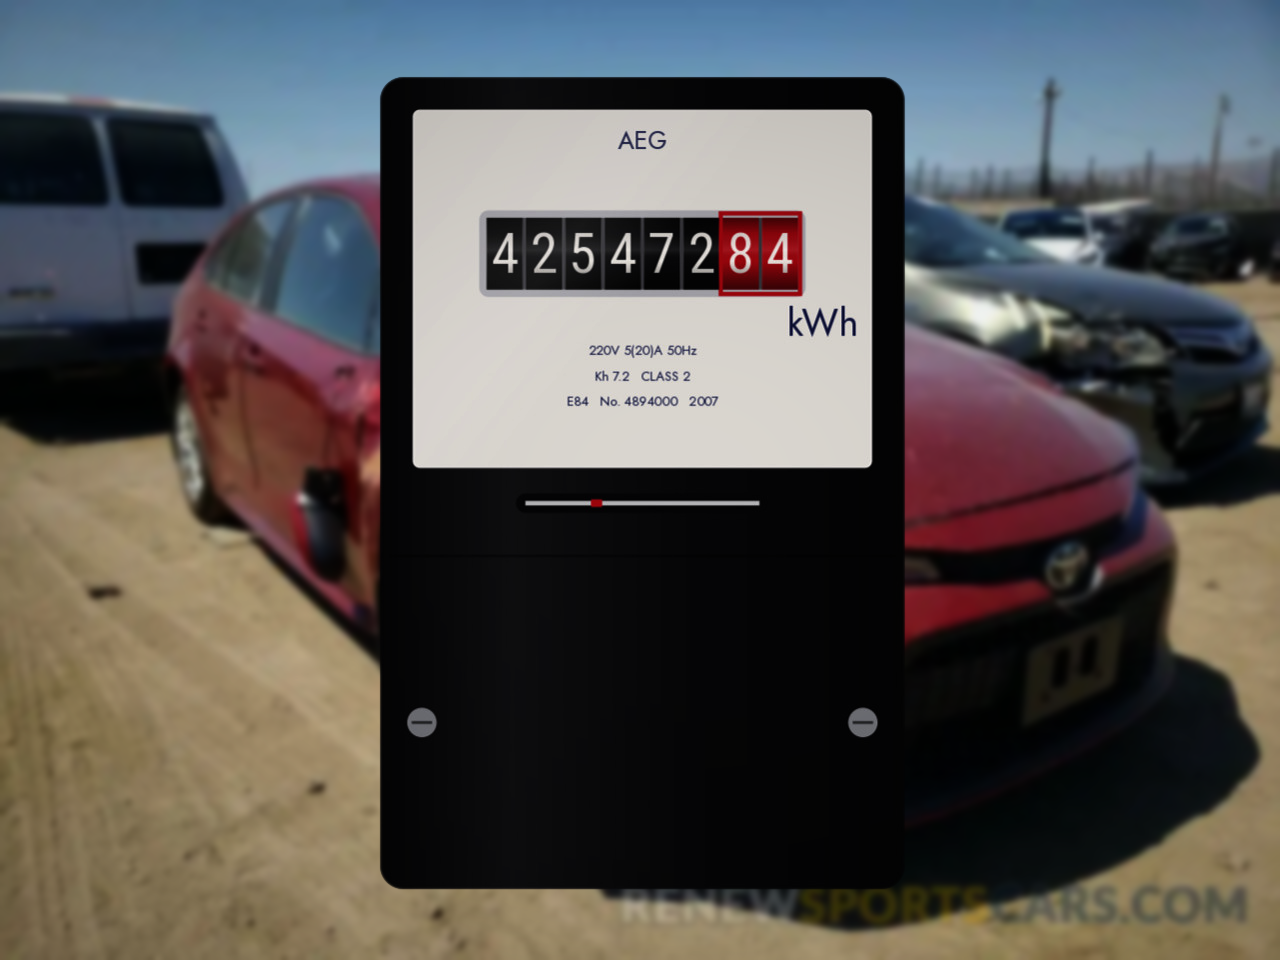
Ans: **425472.84** kWh
